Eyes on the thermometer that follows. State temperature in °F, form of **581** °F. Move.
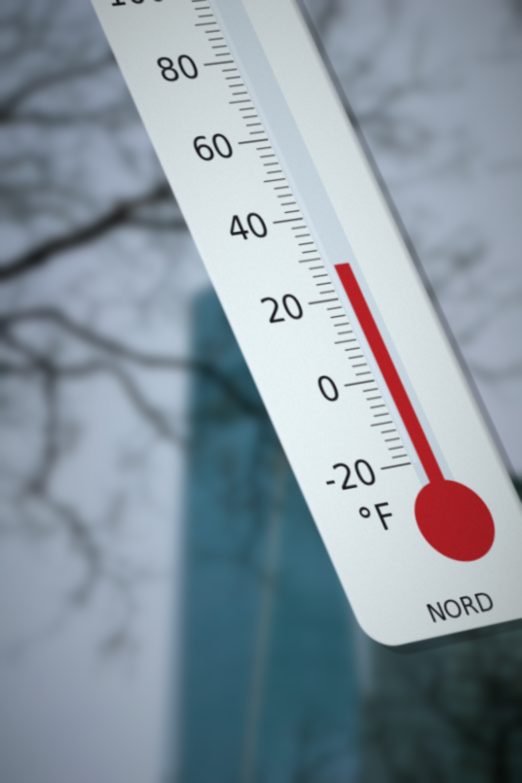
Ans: **28** °F
